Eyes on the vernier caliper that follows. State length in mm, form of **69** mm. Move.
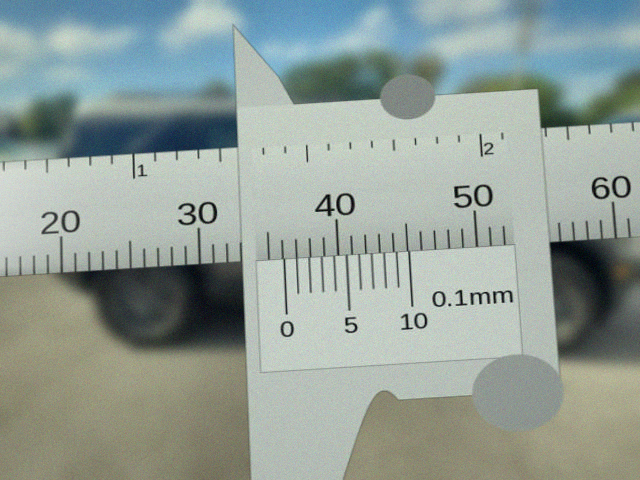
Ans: **36.1** mm
